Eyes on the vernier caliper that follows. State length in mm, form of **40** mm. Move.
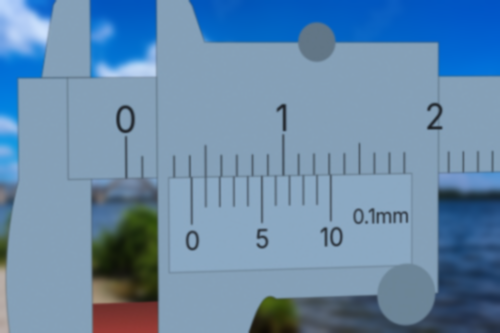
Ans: **4.1** mm
